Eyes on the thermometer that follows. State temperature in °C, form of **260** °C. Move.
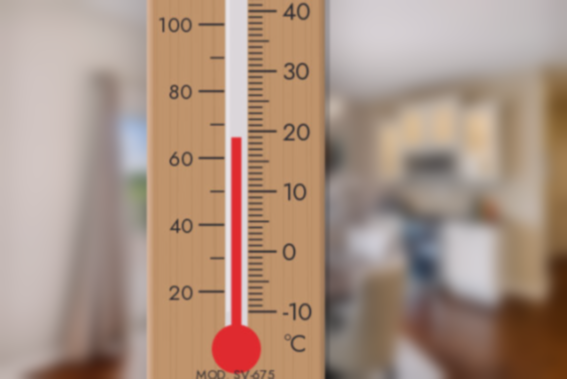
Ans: **19** °C
